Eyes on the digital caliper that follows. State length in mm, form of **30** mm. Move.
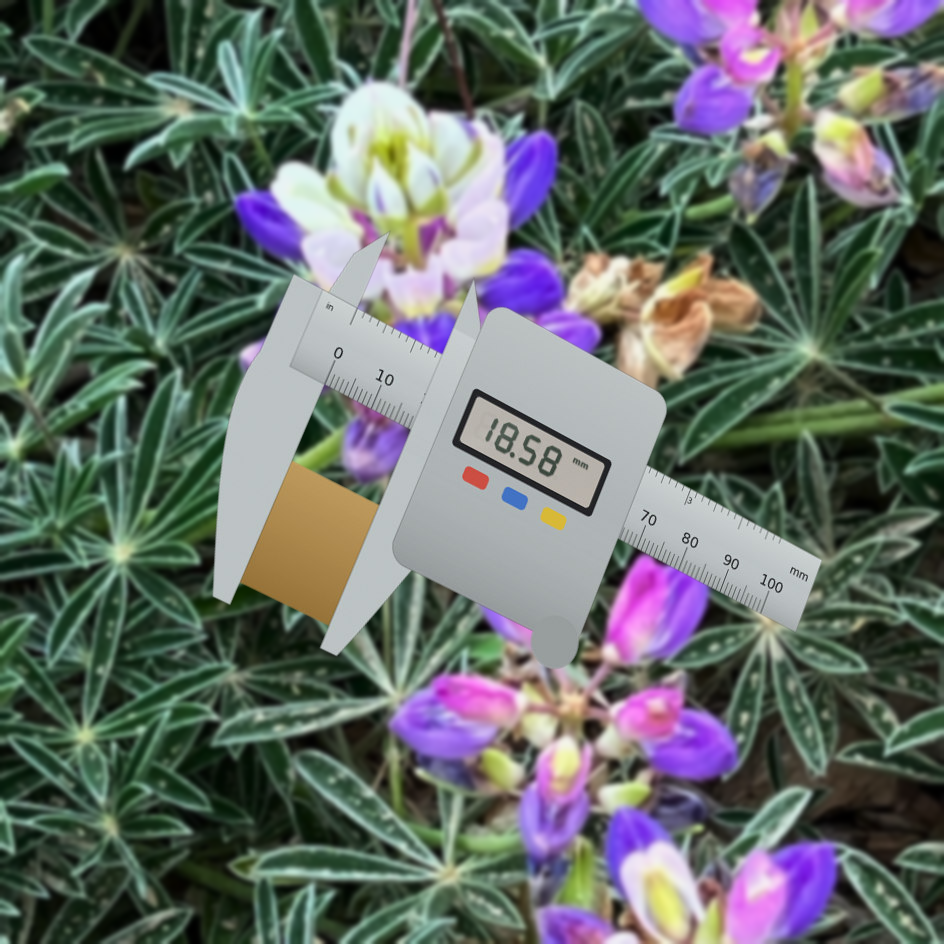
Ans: **18.58** mm
